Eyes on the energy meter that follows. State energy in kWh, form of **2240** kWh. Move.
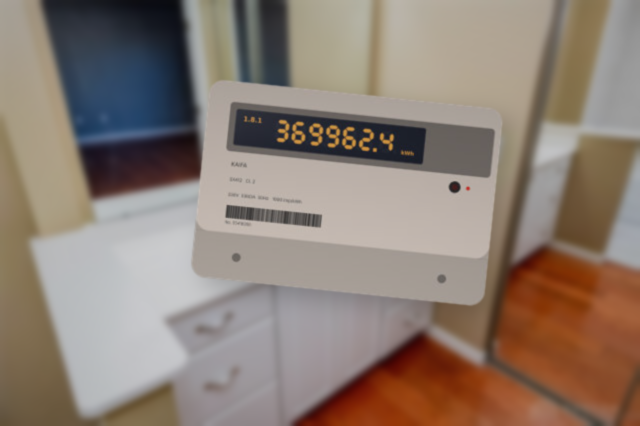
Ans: **369962.4** kWh
